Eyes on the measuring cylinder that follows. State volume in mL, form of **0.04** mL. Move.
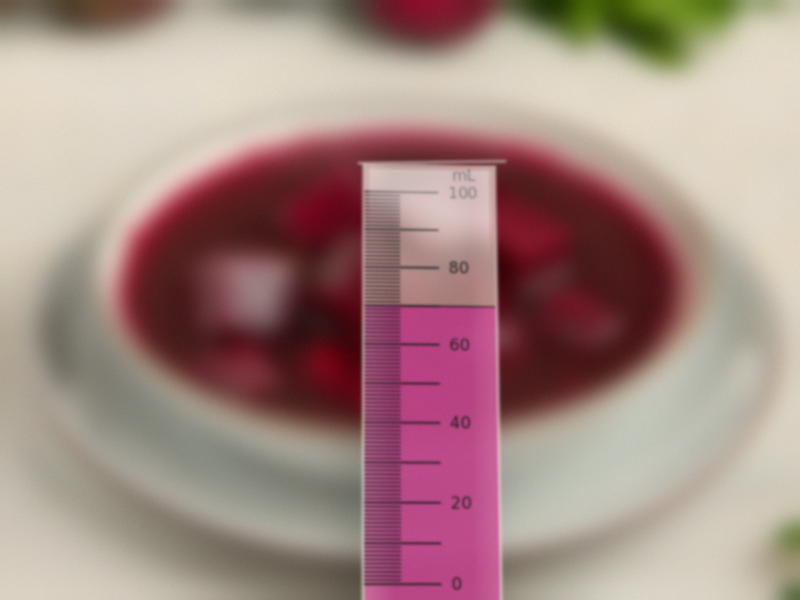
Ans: **70** mL
